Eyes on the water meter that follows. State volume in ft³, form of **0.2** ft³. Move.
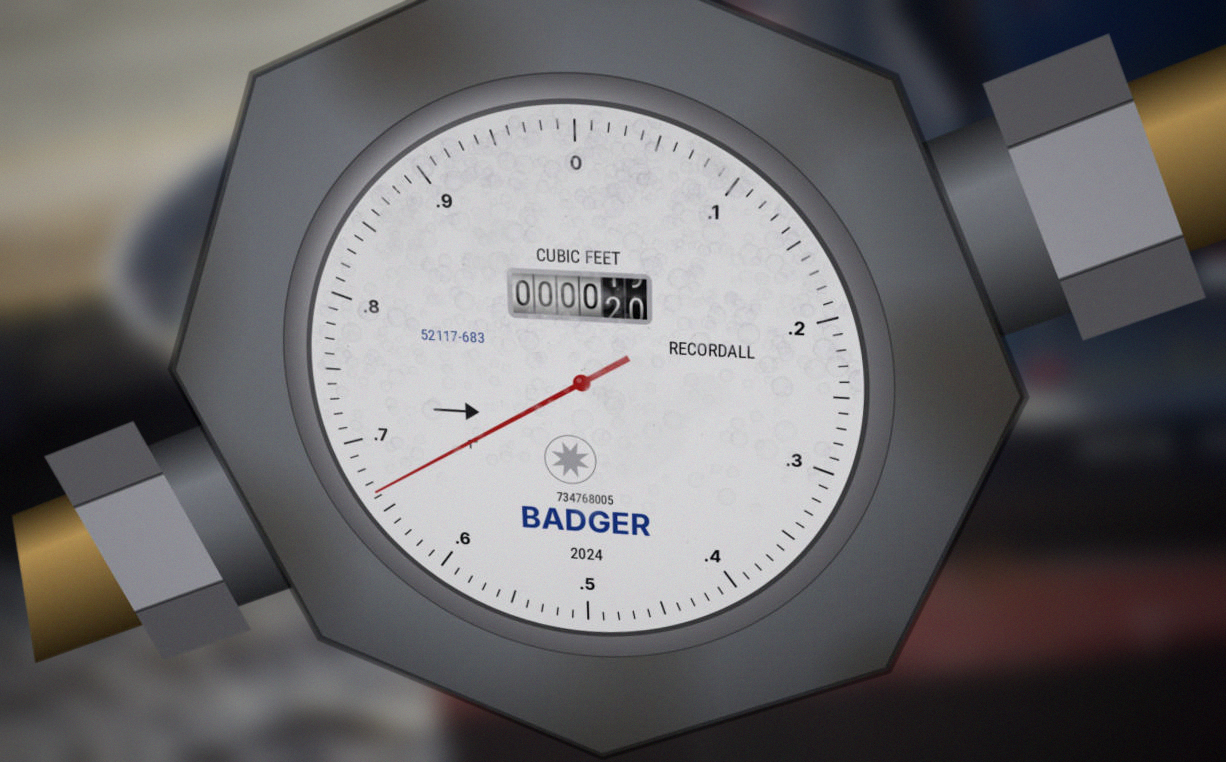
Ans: **19.66** ft³
